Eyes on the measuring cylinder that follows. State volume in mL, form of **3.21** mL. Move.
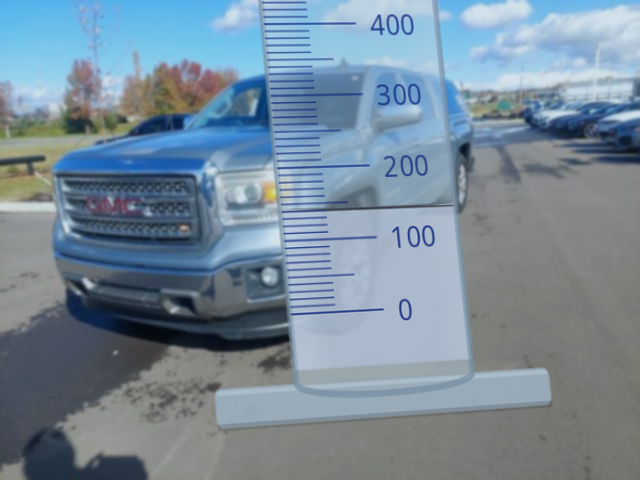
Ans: **140** mL
